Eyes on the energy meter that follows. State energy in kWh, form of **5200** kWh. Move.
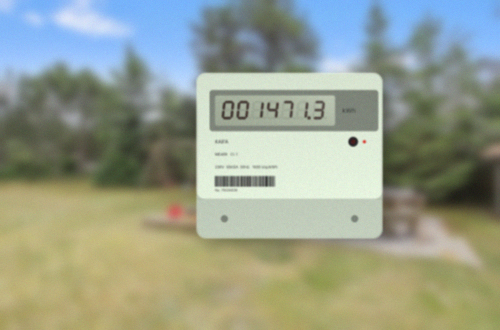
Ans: **1471.3** kWh
